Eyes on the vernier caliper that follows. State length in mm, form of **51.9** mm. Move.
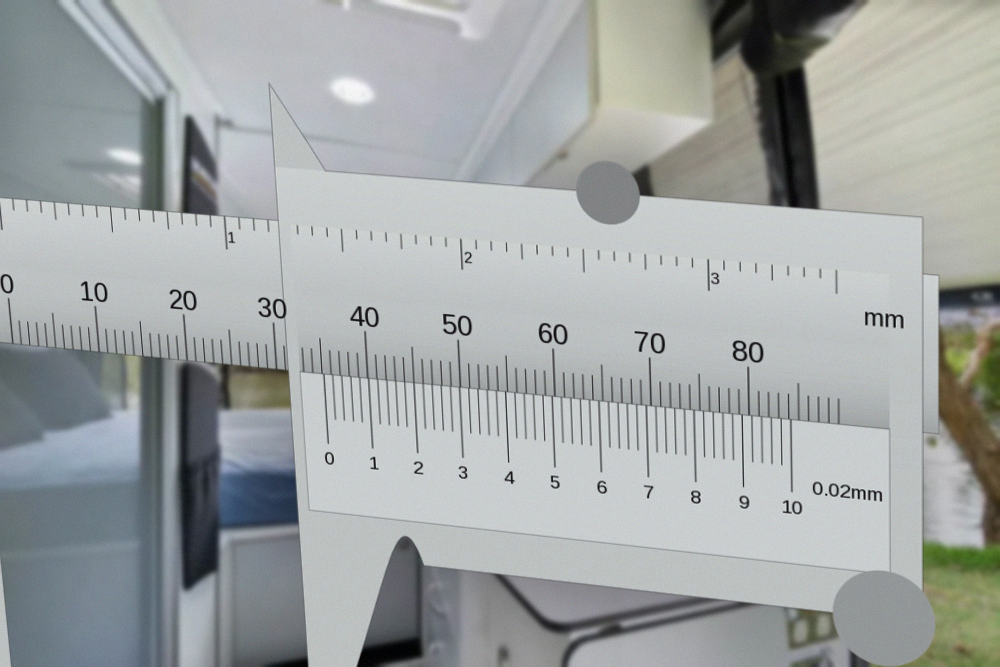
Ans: **35.2** mm
